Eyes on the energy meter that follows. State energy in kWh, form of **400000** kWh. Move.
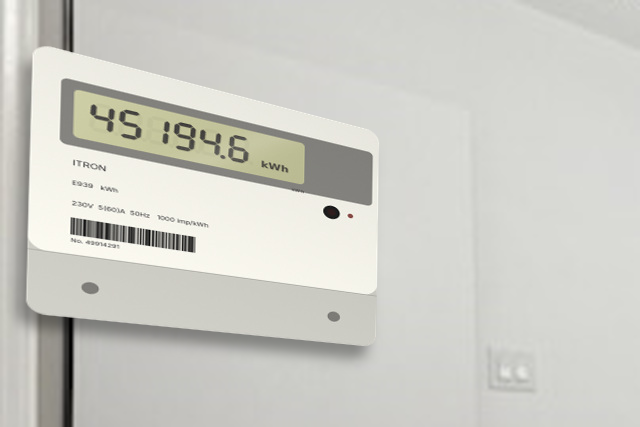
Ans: **45194.6** kWh
